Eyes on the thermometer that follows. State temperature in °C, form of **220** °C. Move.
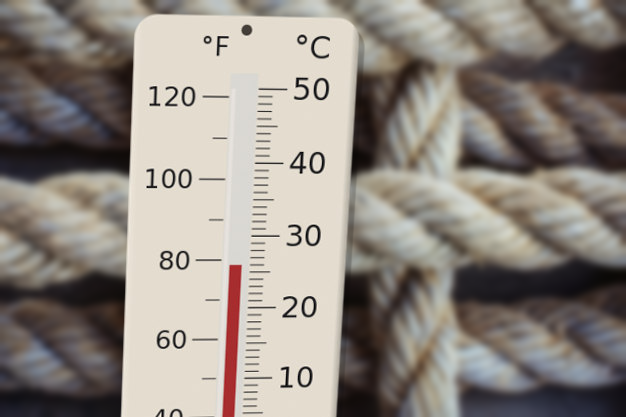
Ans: **26** °C
